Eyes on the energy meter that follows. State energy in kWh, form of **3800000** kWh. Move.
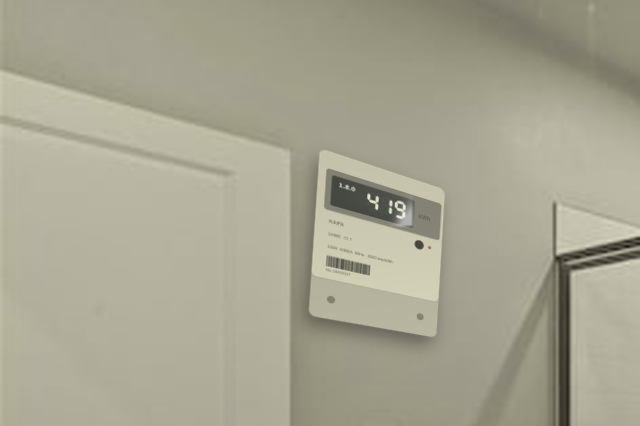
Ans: **419** kWh
